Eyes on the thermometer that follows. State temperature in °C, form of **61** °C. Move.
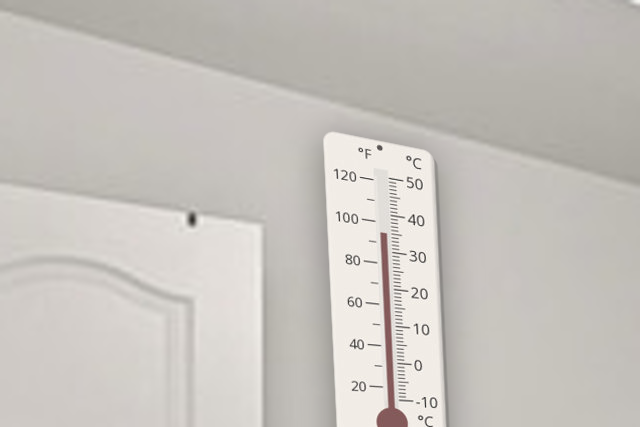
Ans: **35** °C
